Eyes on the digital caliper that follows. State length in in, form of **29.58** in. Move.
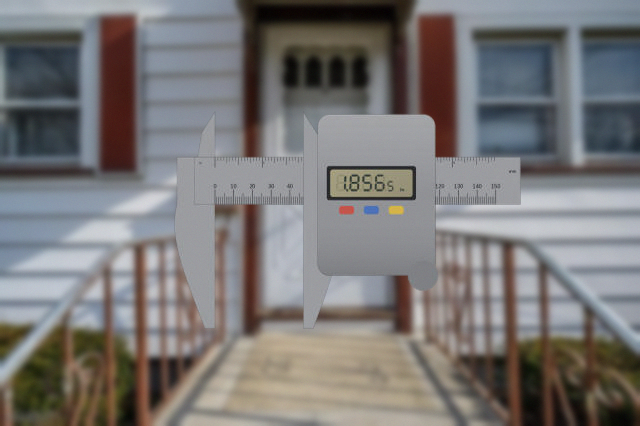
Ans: **1.8565** in
